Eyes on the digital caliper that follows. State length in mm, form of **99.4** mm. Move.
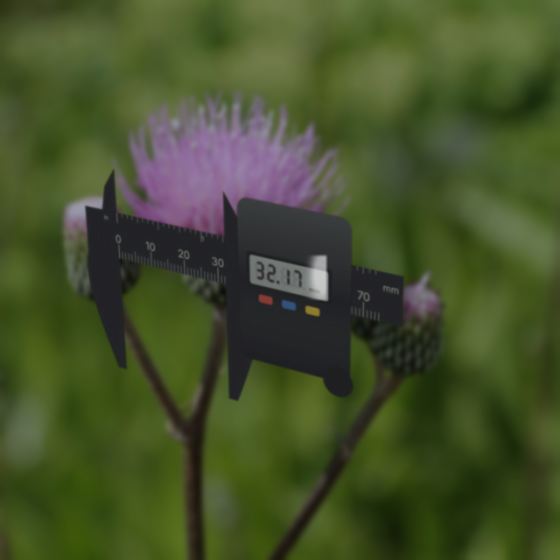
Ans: **32.17** mm
